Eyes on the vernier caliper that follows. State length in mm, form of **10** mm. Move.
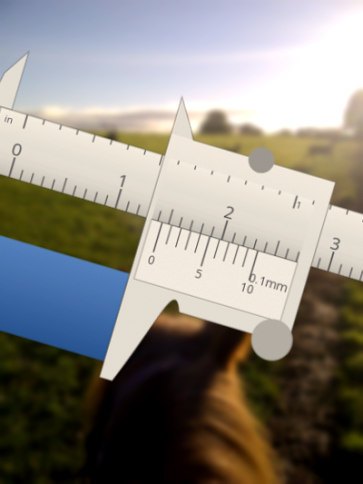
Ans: **14.4** mm
